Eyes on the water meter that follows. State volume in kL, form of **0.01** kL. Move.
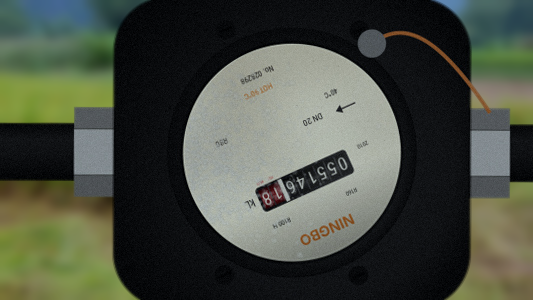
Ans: **55146.18** kL
